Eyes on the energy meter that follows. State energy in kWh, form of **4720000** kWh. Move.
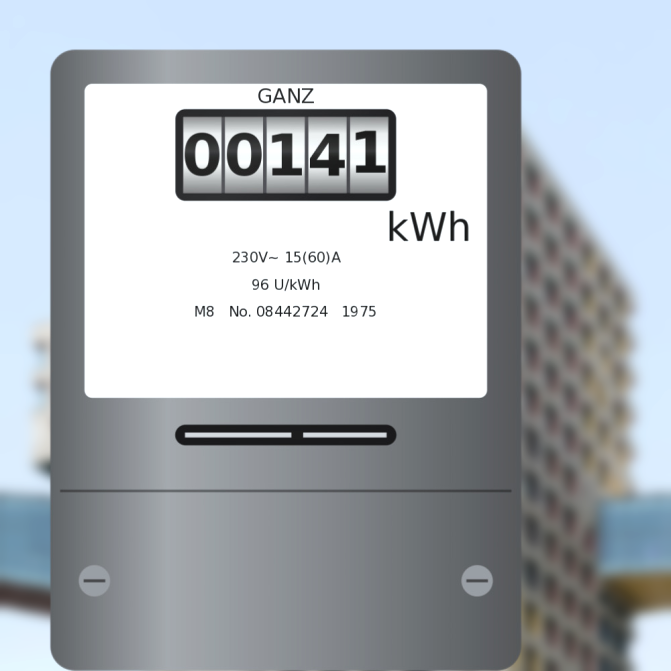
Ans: **141** kWh
